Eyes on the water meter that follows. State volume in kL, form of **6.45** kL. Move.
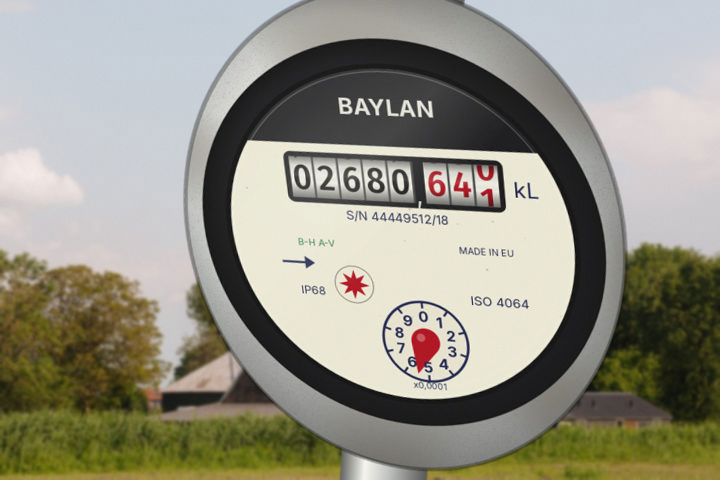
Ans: **2680.6405** kL
